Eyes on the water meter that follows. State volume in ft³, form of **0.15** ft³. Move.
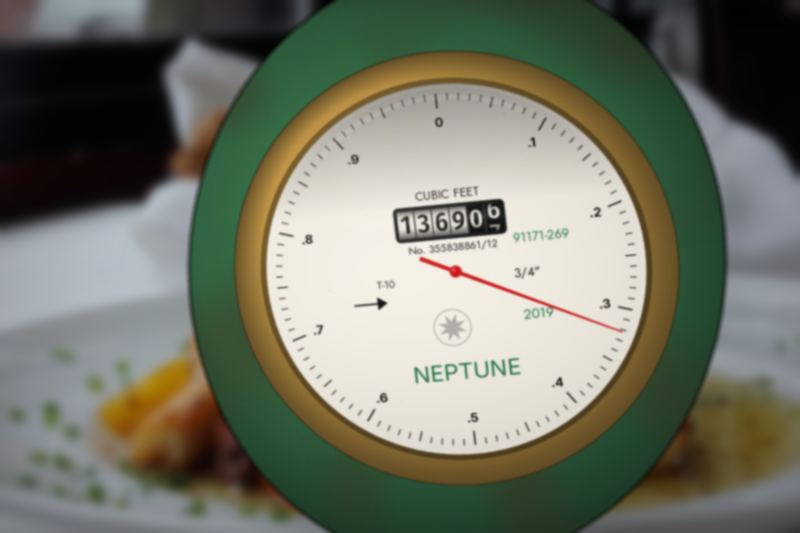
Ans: **136906.32** ft³
